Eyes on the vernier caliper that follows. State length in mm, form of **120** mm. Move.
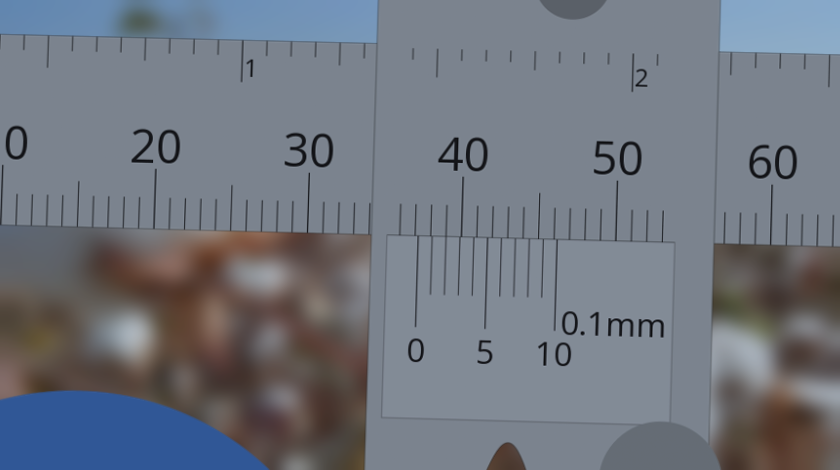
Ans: **37.2** mm
